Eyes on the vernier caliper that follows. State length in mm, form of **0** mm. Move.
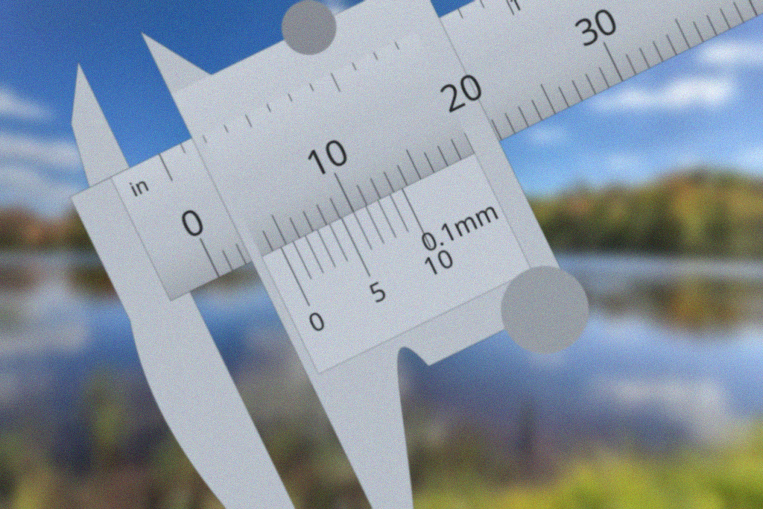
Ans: **4.6** mm
